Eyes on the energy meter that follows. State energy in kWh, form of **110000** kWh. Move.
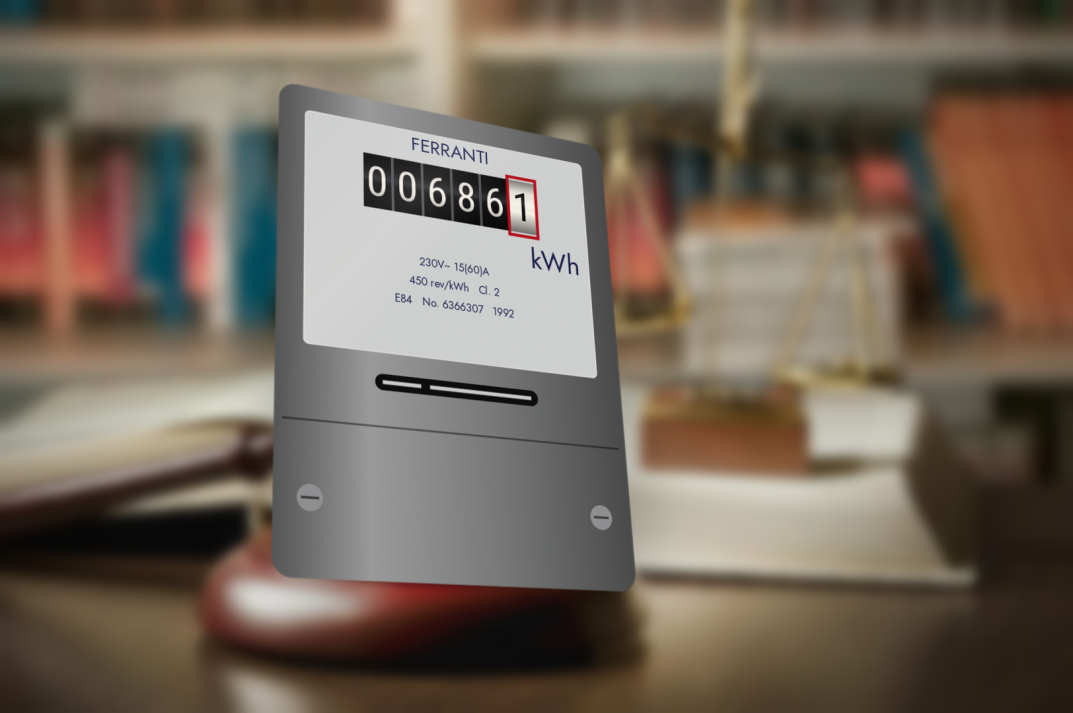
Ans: **686.1** kWh
